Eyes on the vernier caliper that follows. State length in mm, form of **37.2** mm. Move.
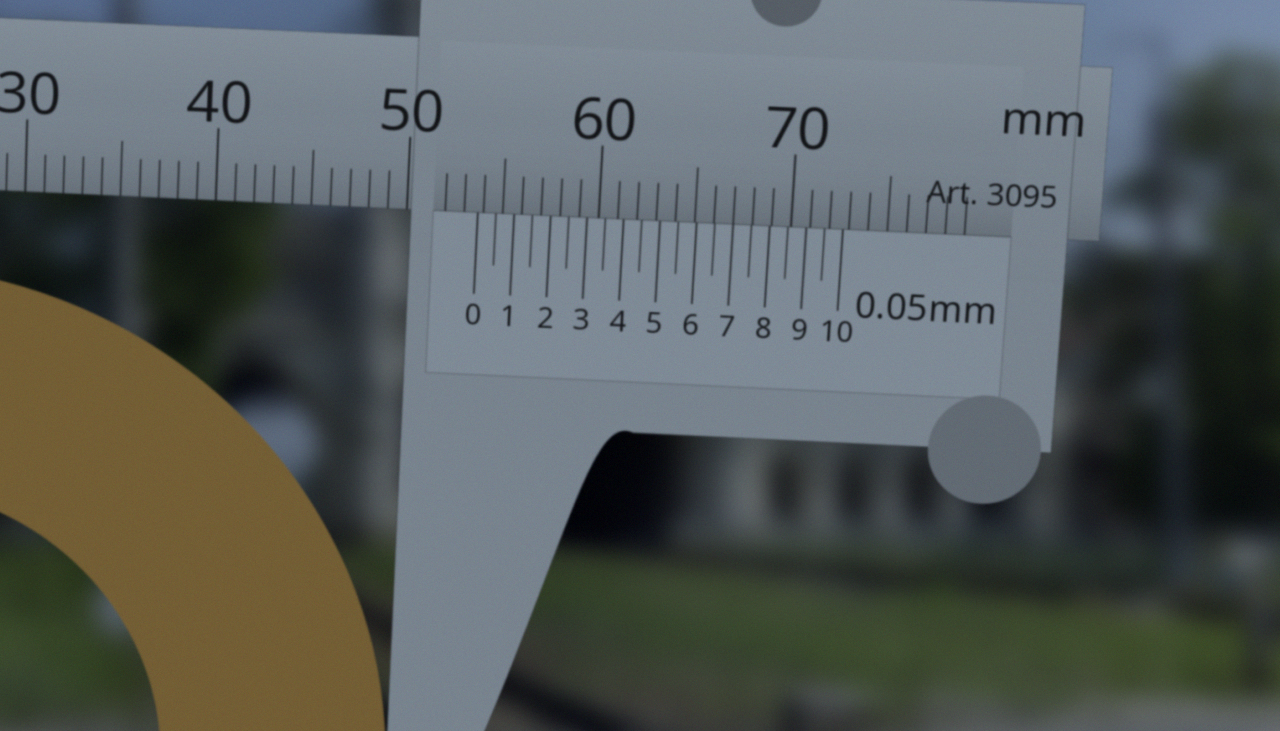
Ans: **53.7** mm
